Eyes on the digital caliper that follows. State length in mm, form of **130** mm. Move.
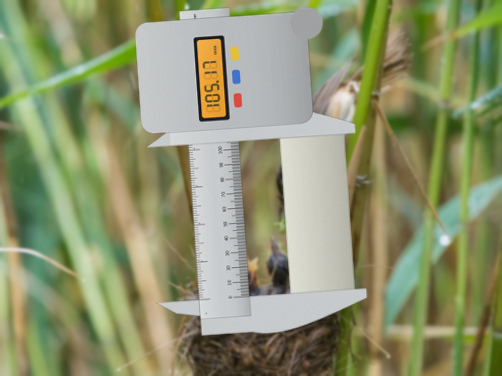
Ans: **105.17** mm
